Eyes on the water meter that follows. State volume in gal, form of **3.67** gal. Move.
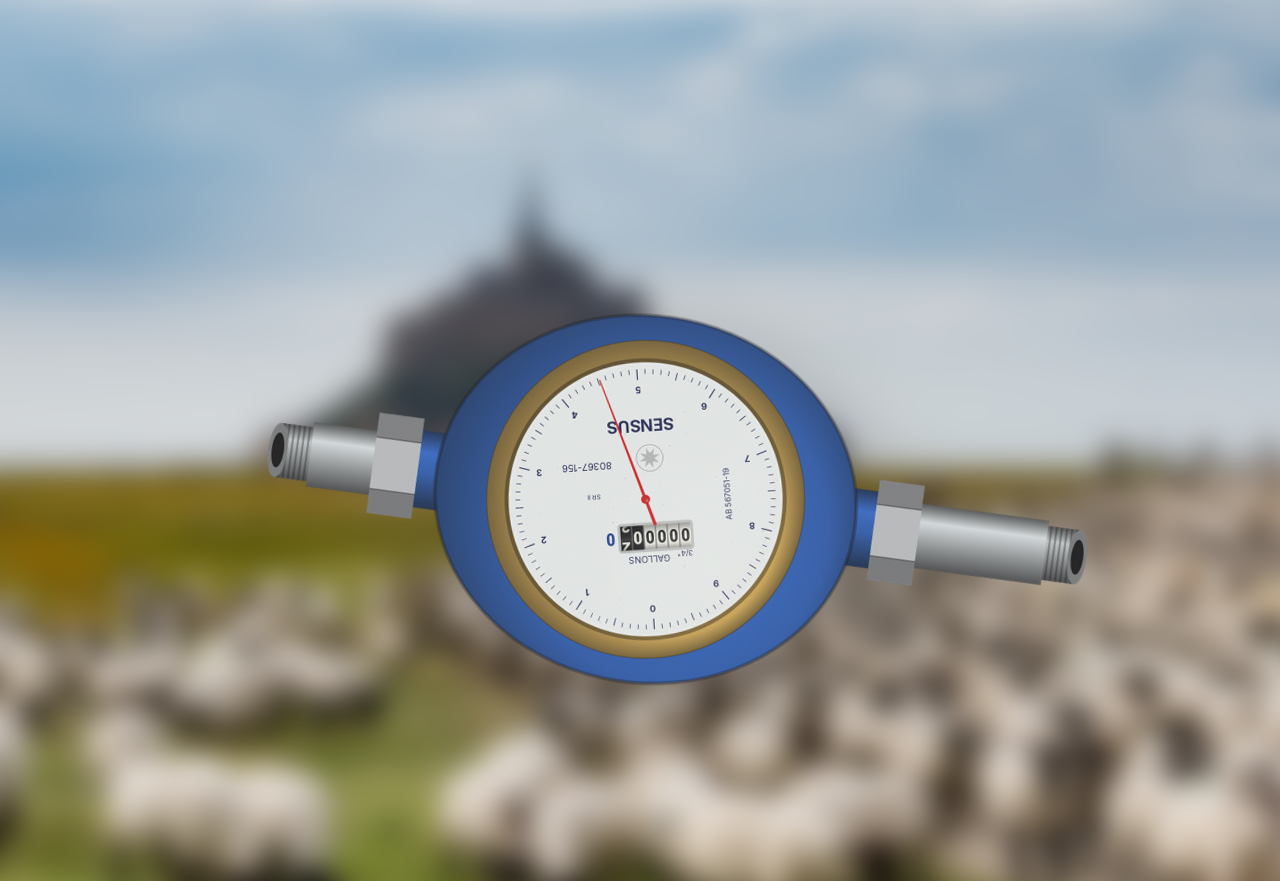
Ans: **24.5** gal
